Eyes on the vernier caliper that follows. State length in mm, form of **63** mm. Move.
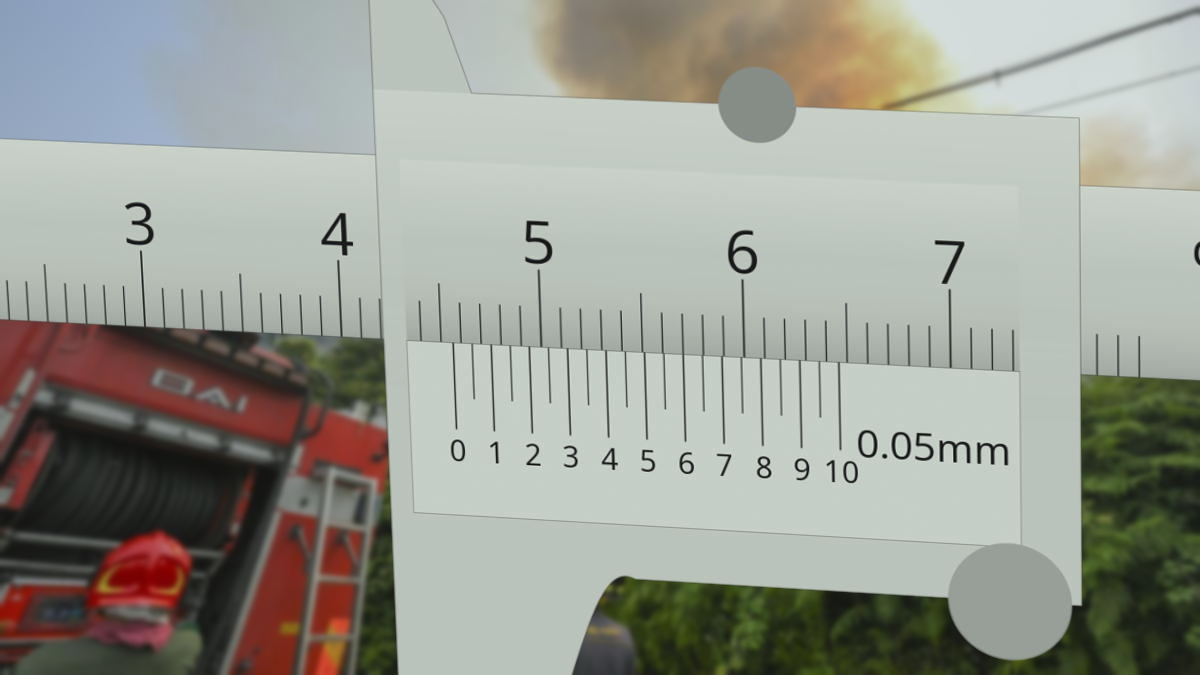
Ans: **45.6** mm
